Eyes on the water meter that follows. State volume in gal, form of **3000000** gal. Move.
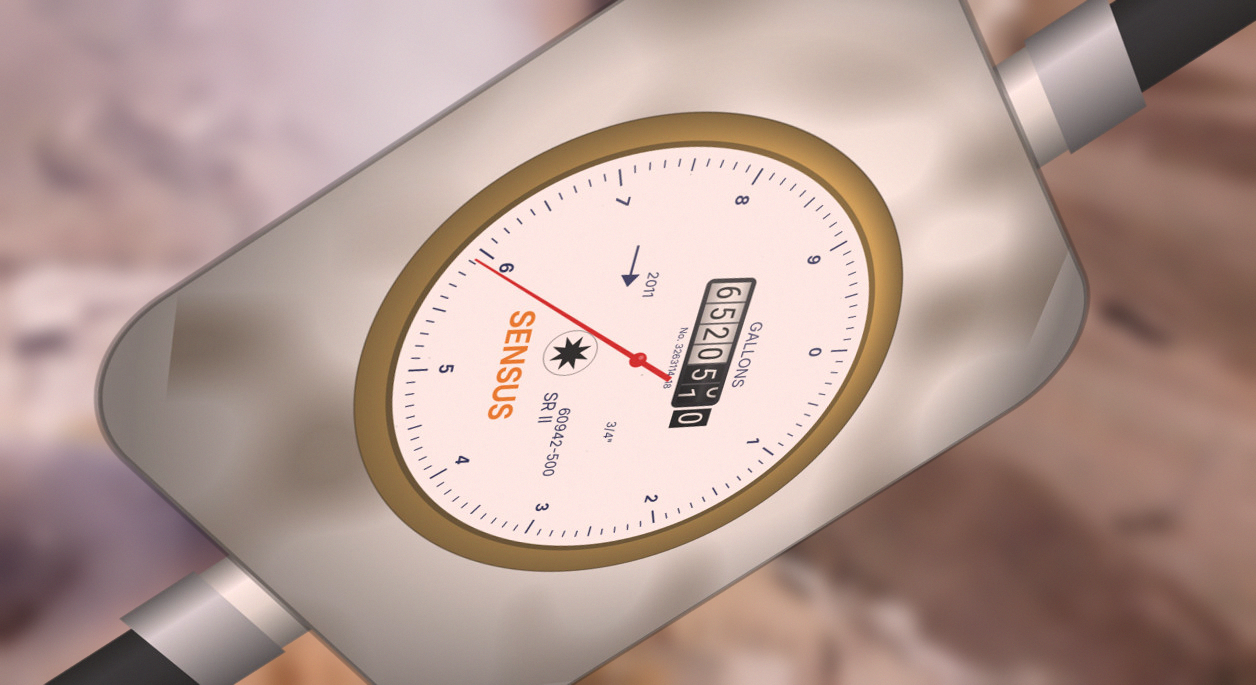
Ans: **6520505.9** gal
